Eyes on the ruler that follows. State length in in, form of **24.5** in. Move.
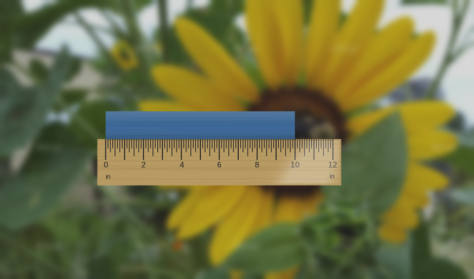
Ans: **10** in
